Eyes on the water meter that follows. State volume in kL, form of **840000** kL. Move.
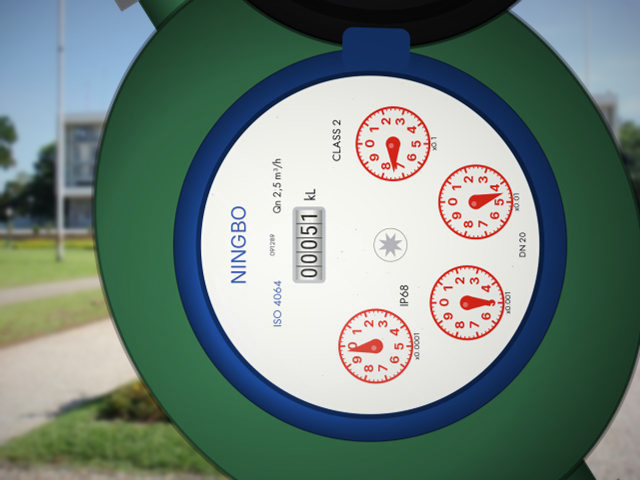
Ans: **51.7449** kL
